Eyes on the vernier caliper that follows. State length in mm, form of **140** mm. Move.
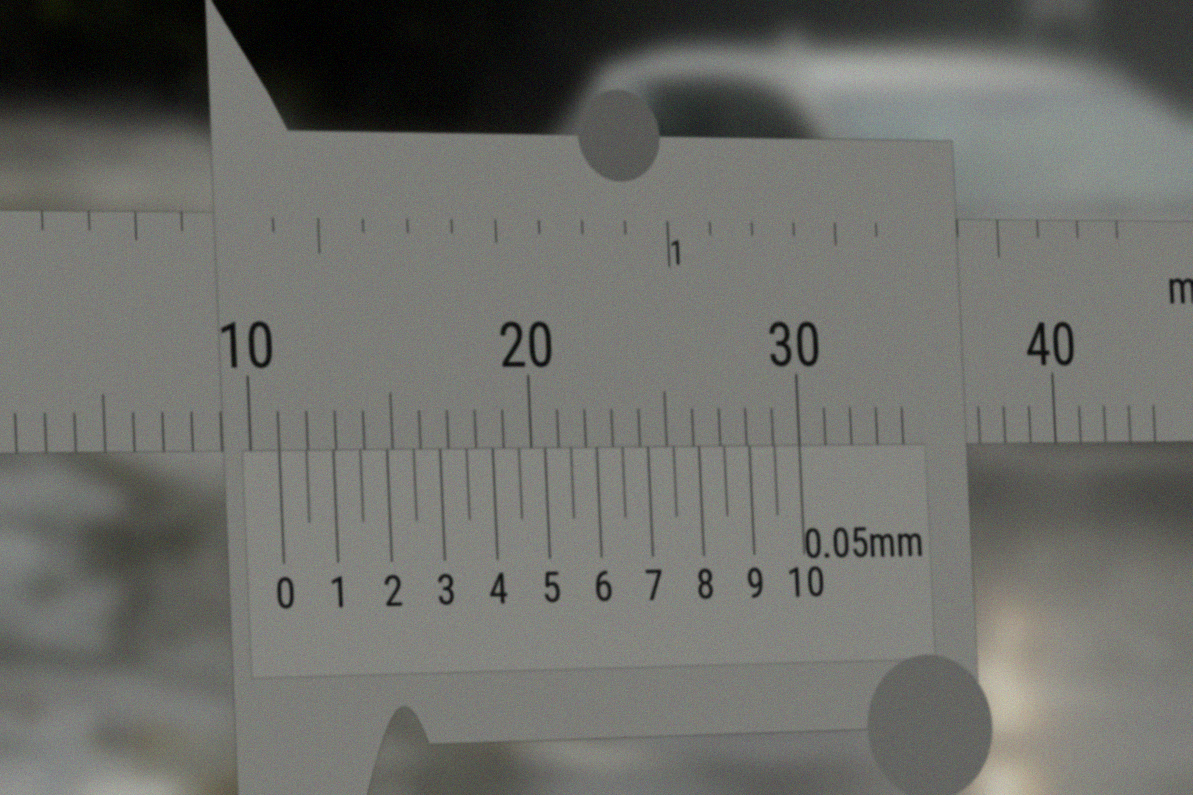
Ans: **11.0** mm
